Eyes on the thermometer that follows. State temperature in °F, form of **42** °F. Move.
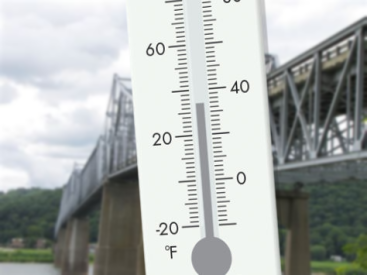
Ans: **34** °F
